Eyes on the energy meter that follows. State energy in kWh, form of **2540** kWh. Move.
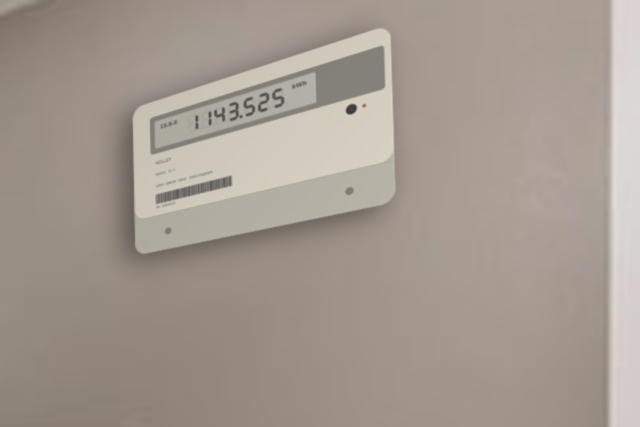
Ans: **1143.525** kWh
